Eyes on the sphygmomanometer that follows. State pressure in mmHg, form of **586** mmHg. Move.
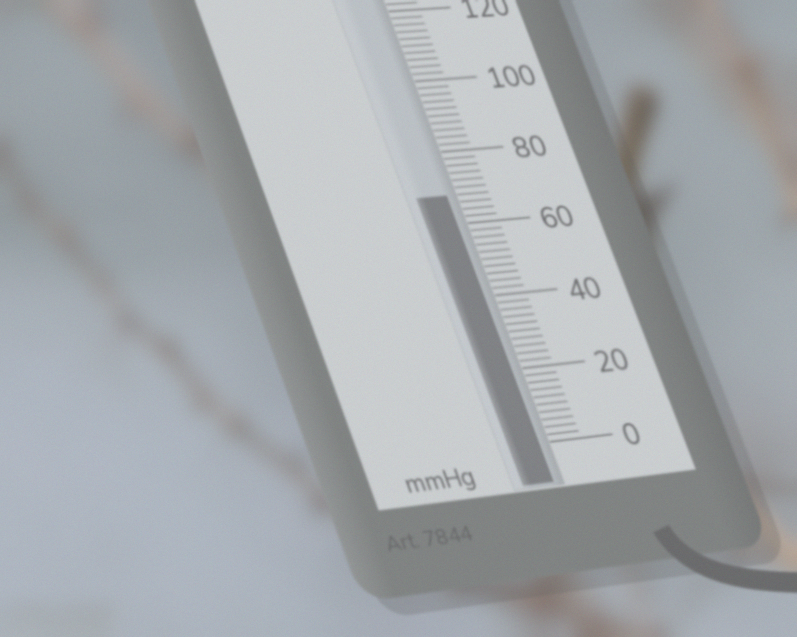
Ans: **68** mmHg
